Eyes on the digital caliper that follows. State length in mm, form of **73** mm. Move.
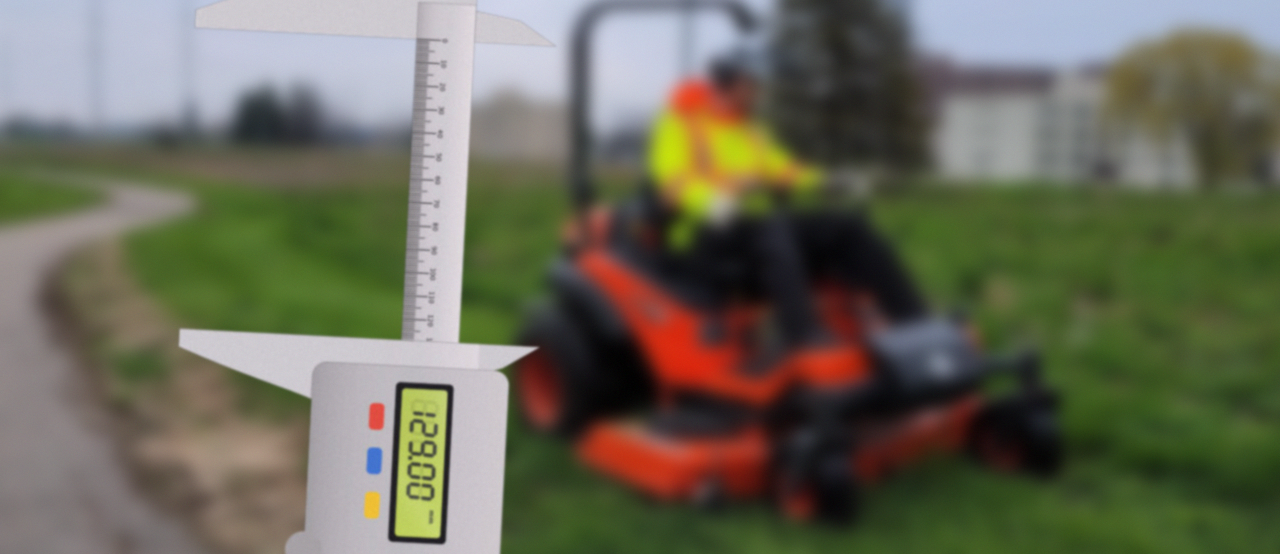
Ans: **129.00** mm
